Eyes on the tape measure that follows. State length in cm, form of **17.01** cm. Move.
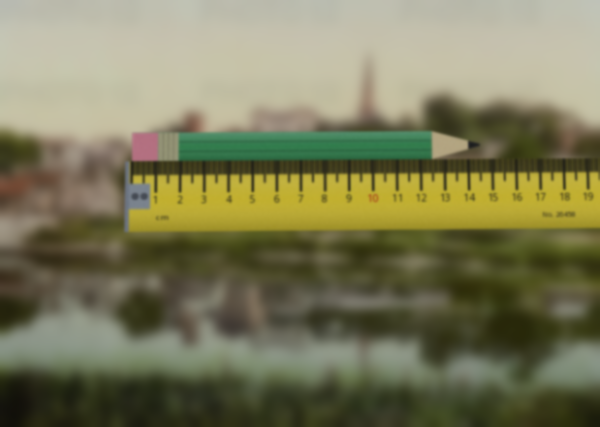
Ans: **14.5** cm
